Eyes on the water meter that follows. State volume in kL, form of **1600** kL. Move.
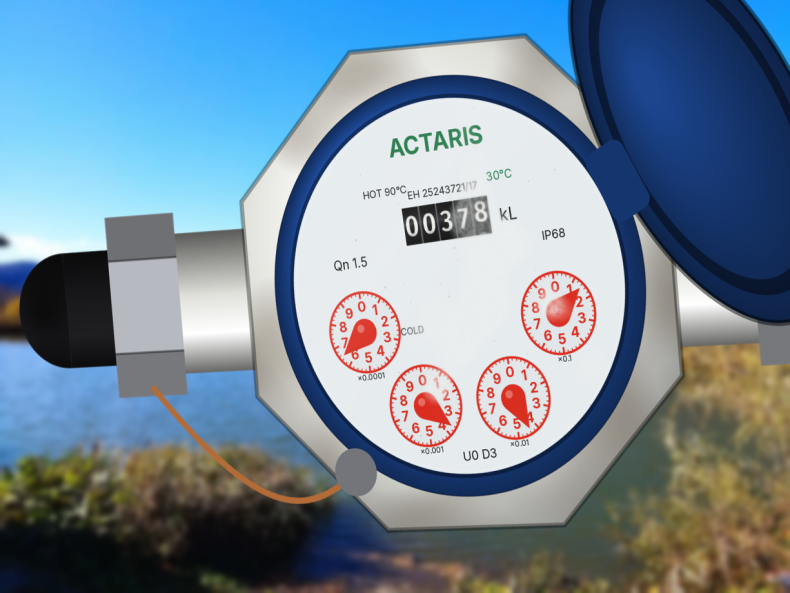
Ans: **378.1436** kL
